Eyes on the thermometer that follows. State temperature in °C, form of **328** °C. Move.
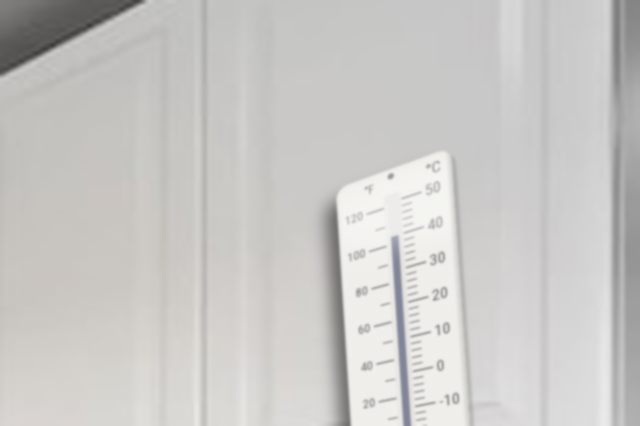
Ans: **40** °C
